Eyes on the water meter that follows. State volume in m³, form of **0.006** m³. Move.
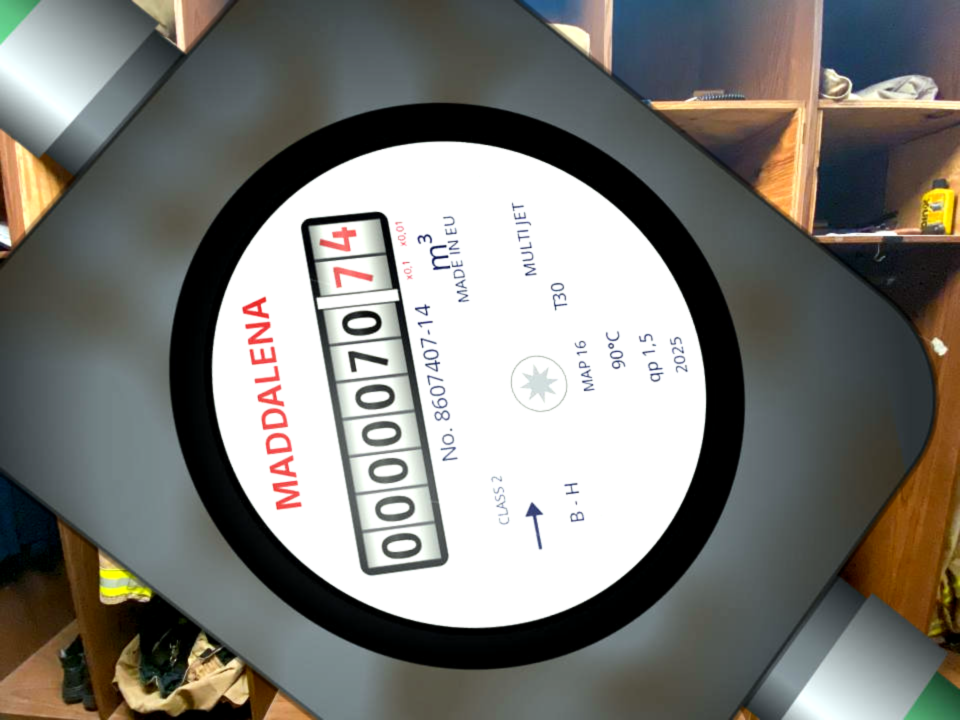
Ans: **70.74** m³
